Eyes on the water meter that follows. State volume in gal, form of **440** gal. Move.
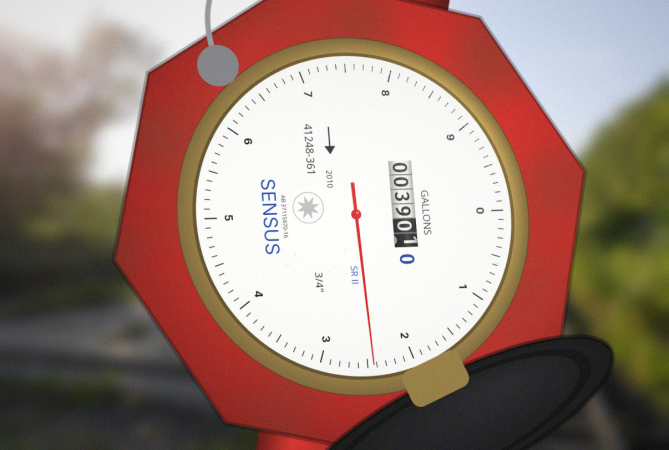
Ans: **39012.4** gal
